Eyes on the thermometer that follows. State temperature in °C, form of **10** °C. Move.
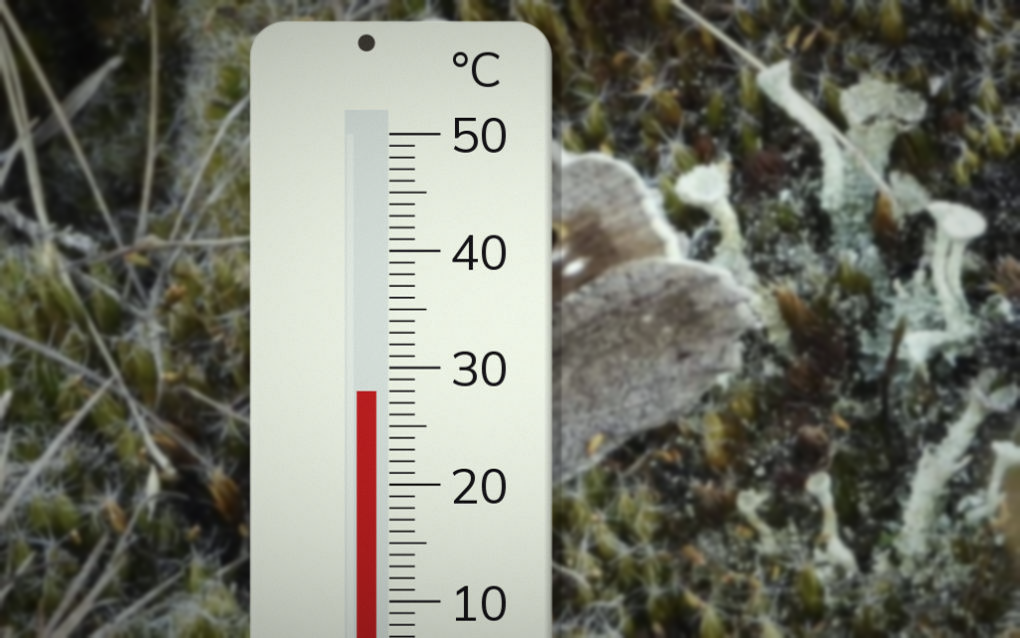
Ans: **28** °C
